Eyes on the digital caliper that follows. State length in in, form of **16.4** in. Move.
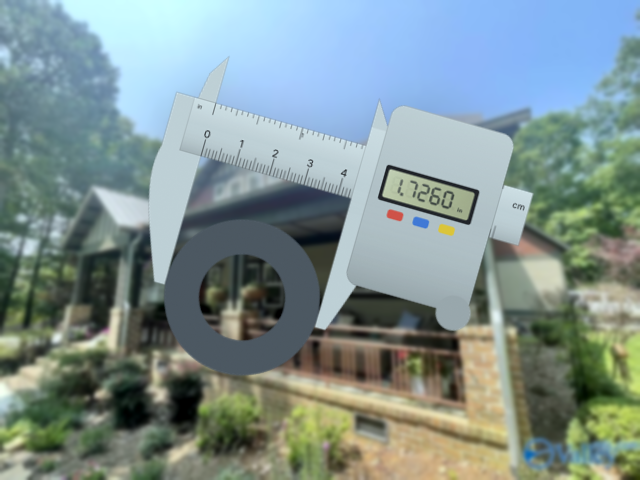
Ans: **1.7260** in
